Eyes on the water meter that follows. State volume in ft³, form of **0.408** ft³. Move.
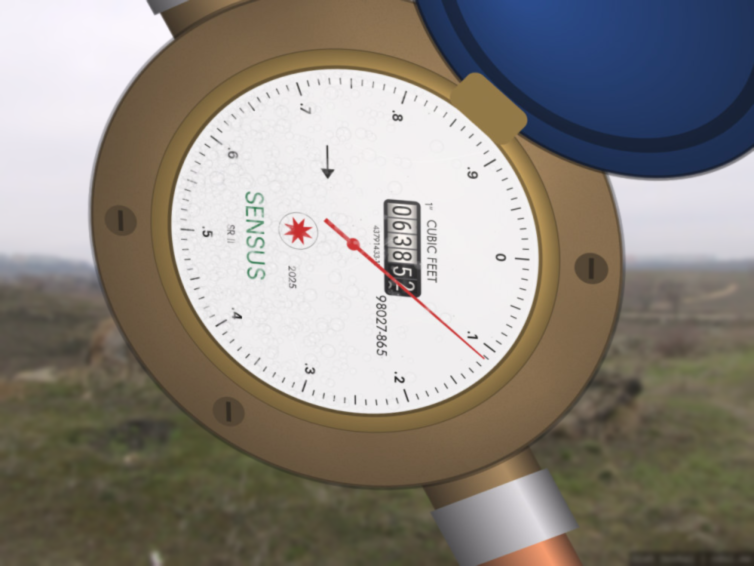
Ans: **63852.11** ft³
